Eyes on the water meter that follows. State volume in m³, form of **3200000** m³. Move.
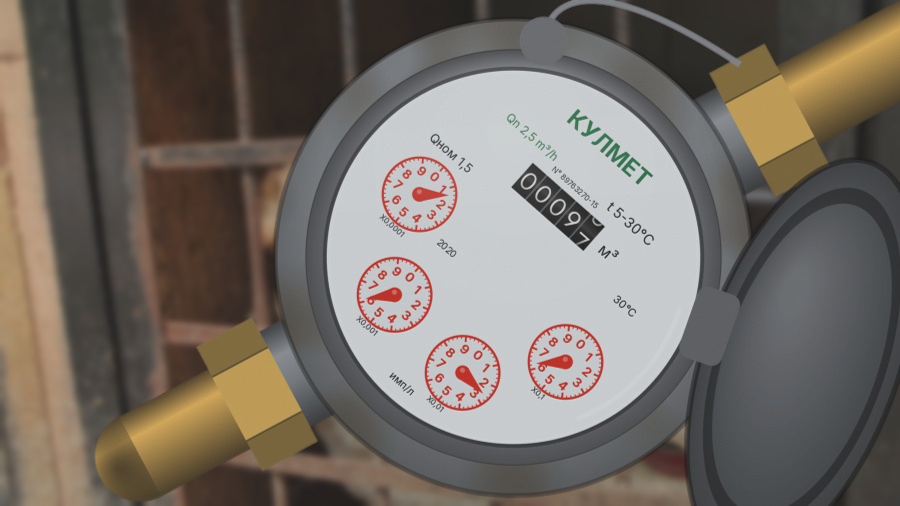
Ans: **96.6261** m³
